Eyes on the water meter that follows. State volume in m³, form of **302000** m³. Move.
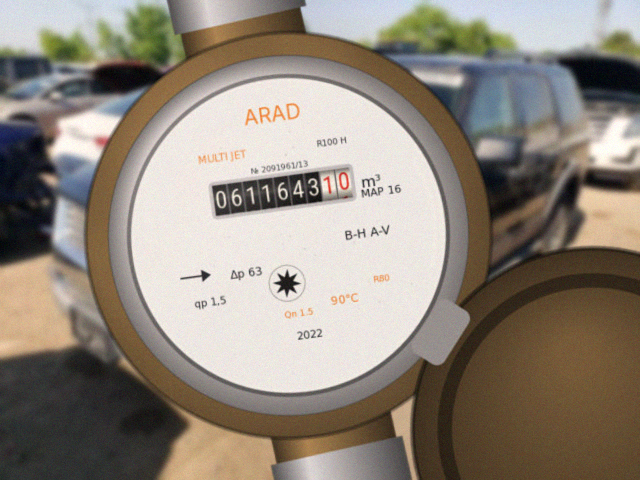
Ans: **611643.10** m³
